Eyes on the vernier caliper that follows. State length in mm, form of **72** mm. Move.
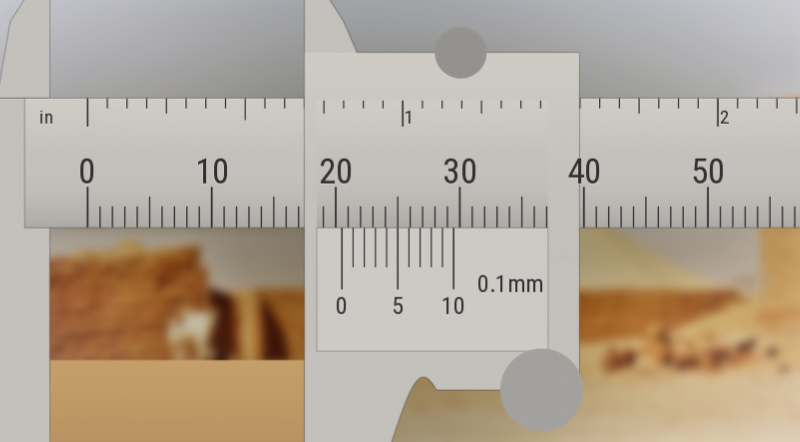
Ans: **20.5** mm
